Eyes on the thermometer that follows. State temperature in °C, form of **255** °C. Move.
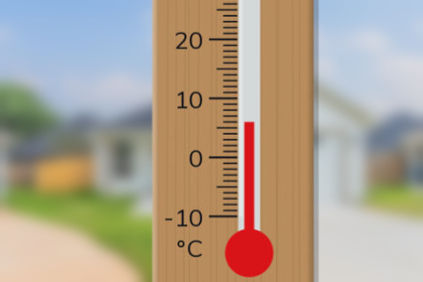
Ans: **6** °C
